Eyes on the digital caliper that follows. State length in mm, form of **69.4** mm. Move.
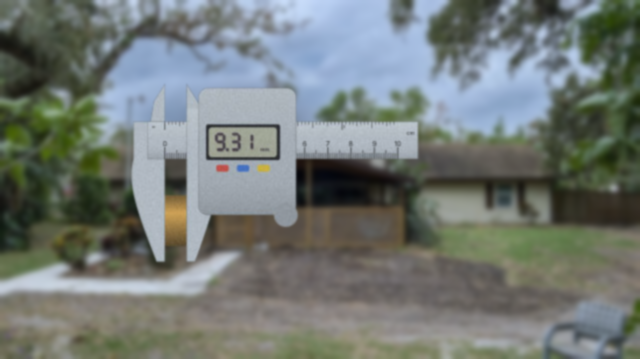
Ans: **9.31** mm
